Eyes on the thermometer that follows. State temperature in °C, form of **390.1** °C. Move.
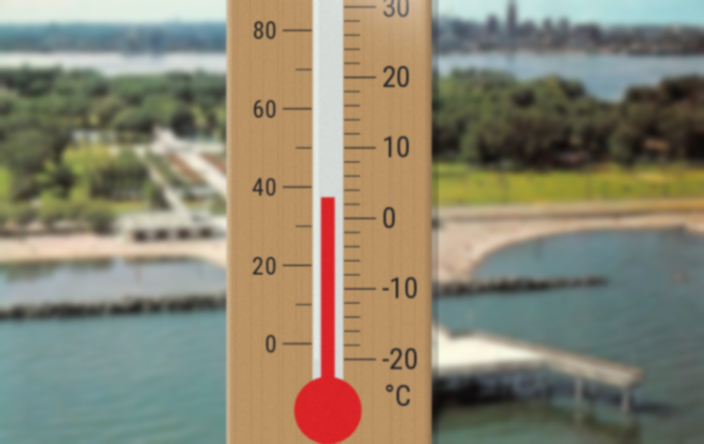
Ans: **3** °C
